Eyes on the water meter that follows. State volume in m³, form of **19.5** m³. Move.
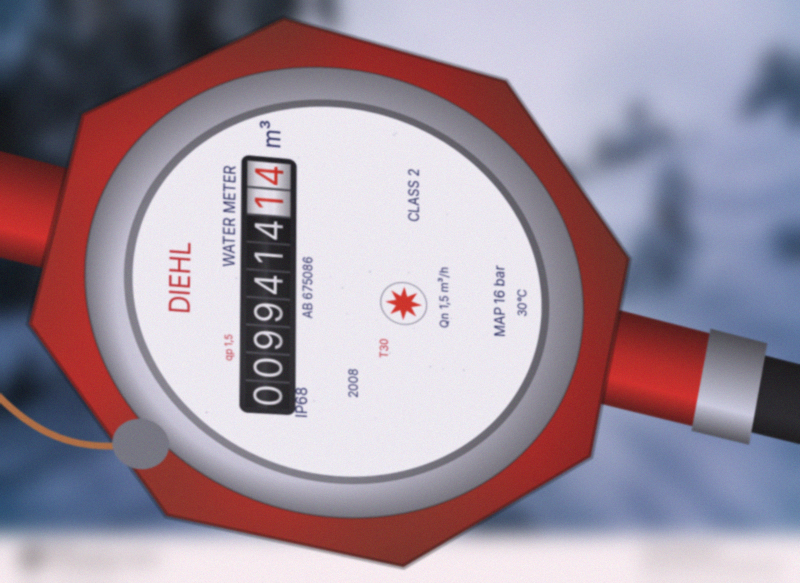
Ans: **99414.14** m³
